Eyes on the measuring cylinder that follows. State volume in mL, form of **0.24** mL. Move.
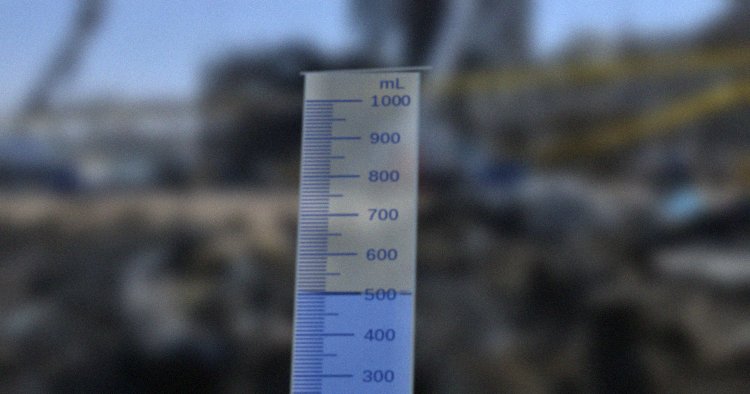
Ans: **500** mL
